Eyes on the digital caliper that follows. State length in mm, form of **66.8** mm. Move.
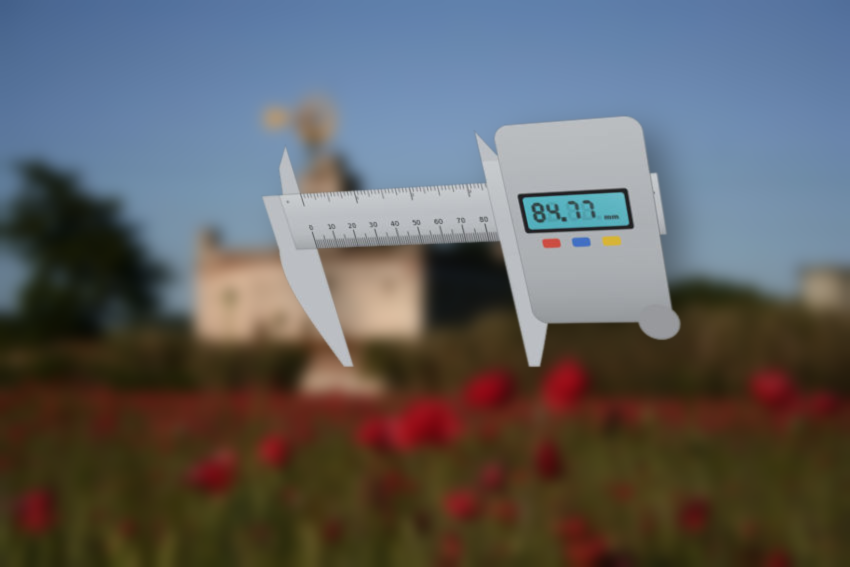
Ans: **84.77** mm
